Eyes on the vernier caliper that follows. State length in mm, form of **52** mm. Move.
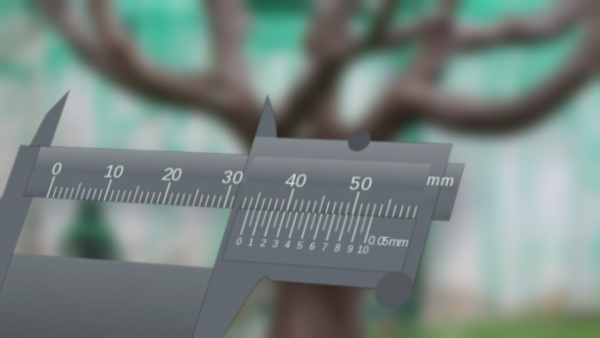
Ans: **34.0** mm
